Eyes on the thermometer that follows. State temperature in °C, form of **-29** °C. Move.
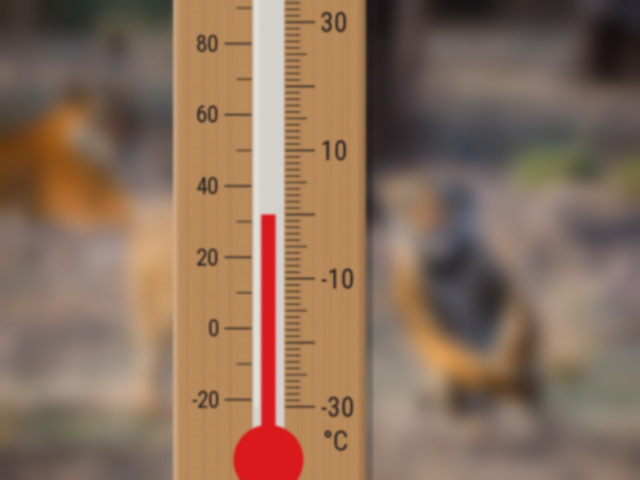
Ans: **0** °C
